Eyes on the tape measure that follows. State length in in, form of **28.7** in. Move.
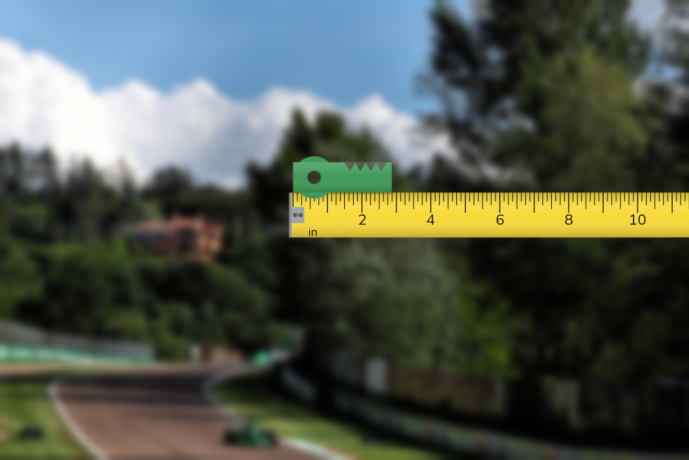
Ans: **2.875** in
